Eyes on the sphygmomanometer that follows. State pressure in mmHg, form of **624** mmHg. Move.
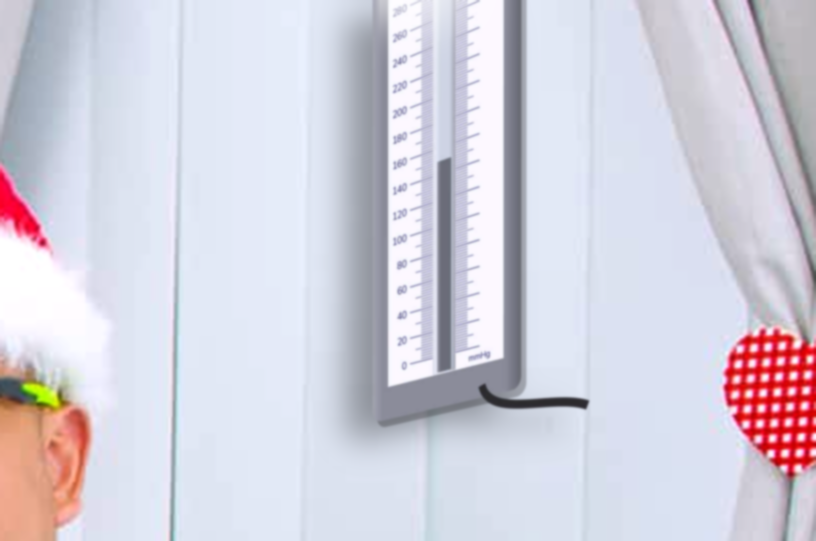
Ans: **150** mmHg
